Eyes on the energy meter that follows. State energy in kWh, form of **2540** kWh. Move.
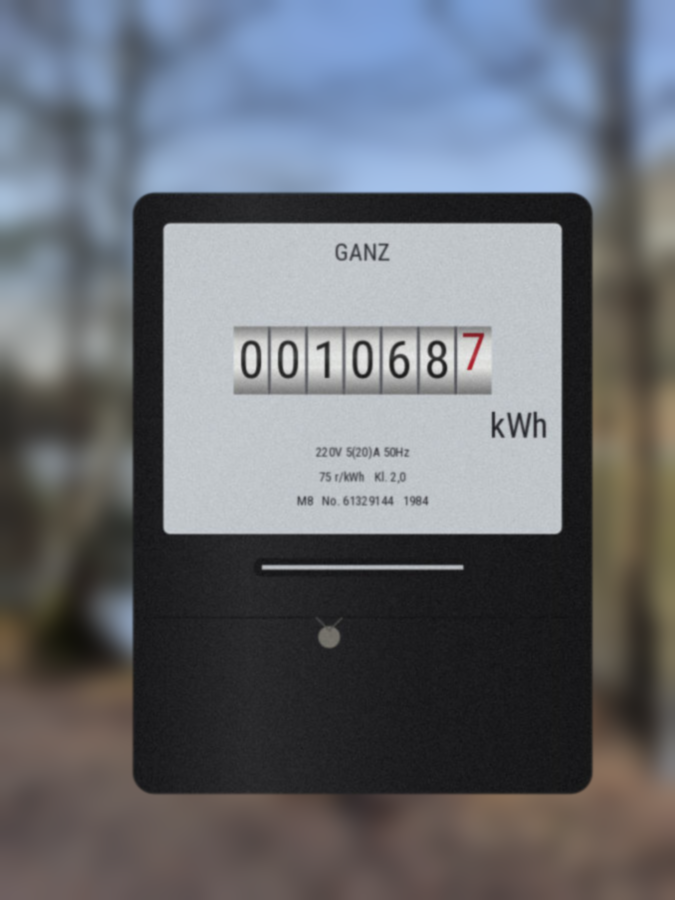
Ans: **1068.7** kWh
